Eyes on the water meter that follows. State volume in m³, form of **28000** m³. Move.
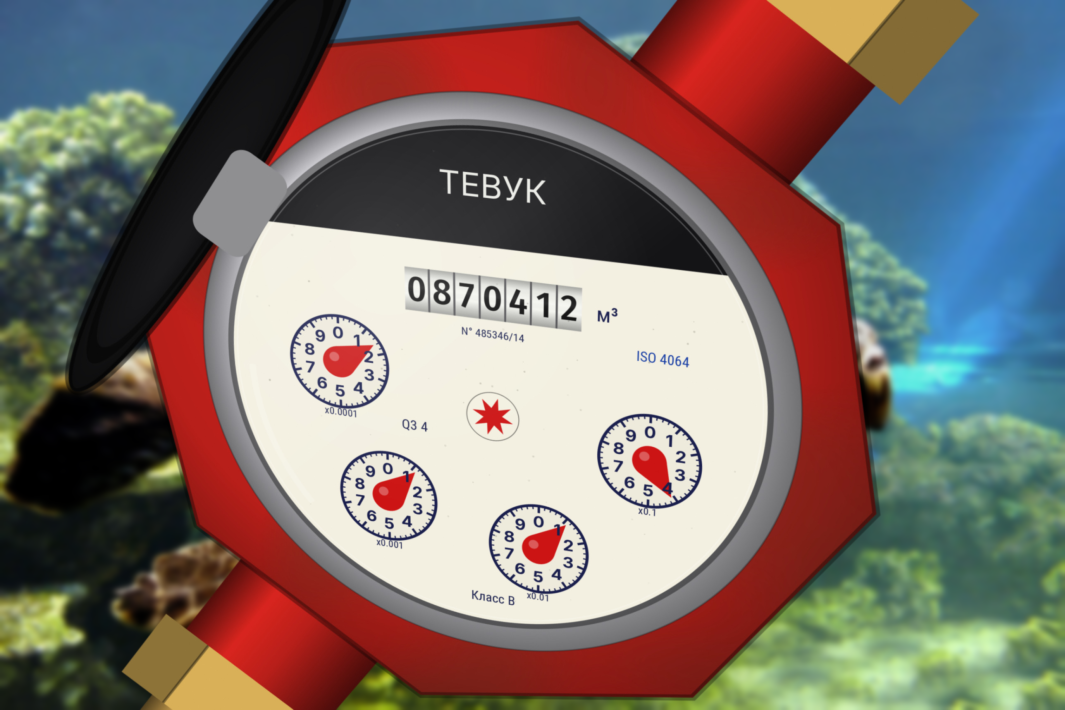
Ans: **870412.4111** m³
